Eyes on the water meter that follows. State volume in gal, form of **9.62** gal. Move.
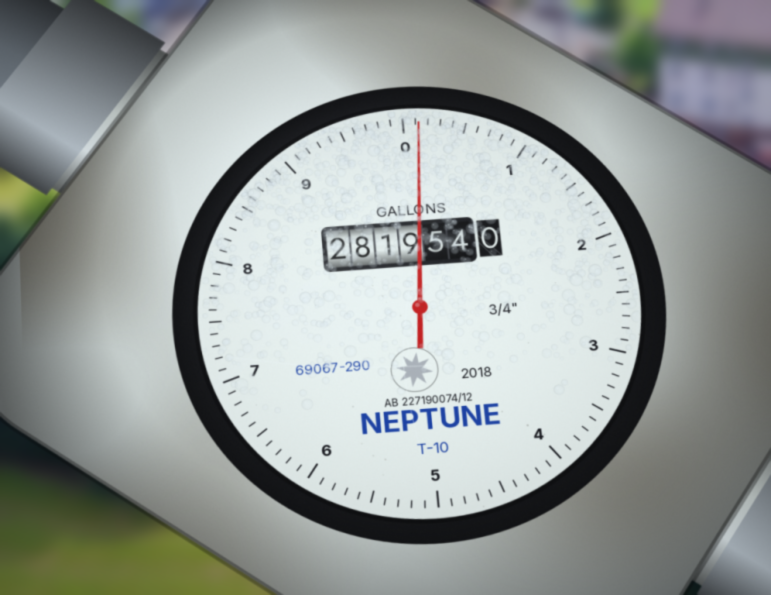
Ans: **2819540.1** gal
